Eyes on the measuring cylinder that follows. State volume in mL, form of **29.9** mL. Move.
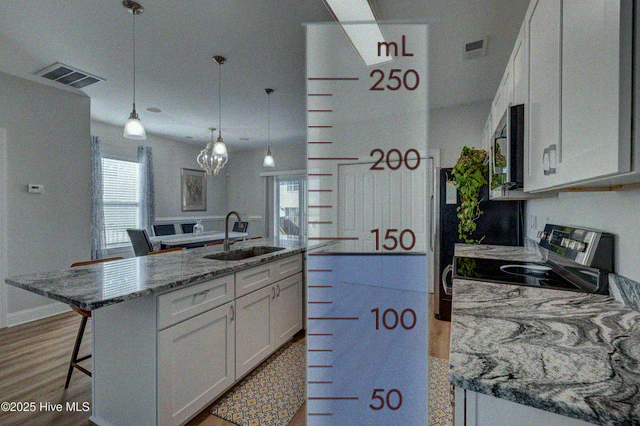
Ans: **140** mL
